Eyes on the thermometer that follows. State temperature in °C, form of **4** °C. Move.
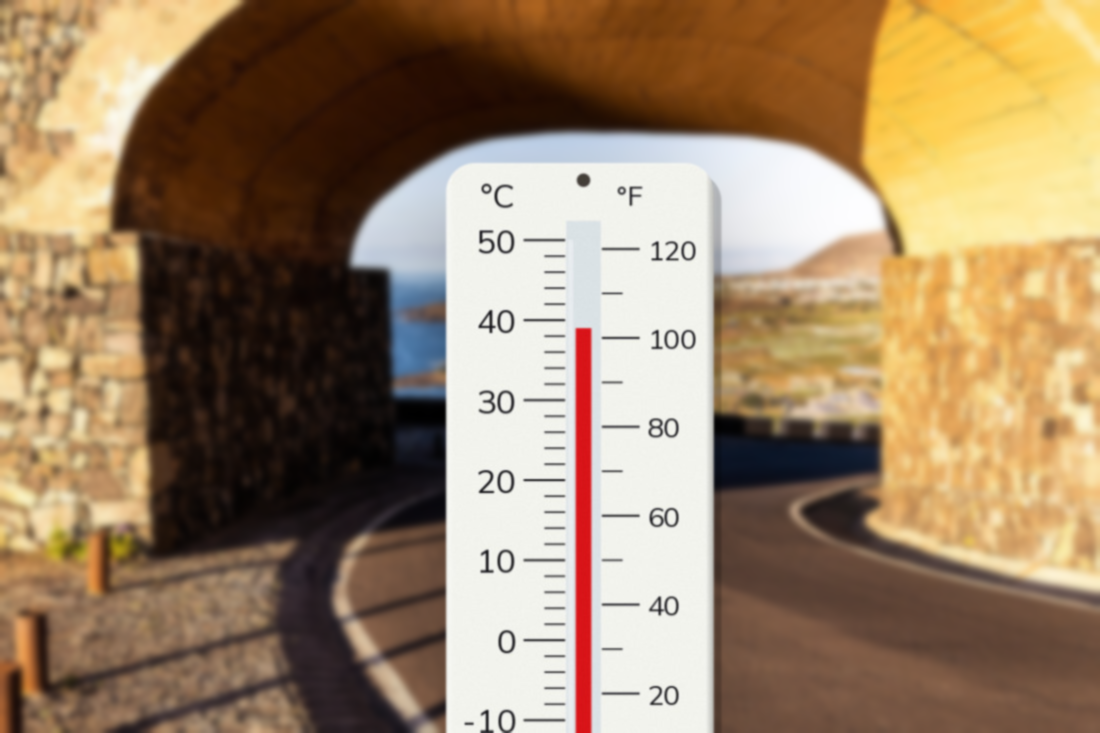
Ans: **39** °C
